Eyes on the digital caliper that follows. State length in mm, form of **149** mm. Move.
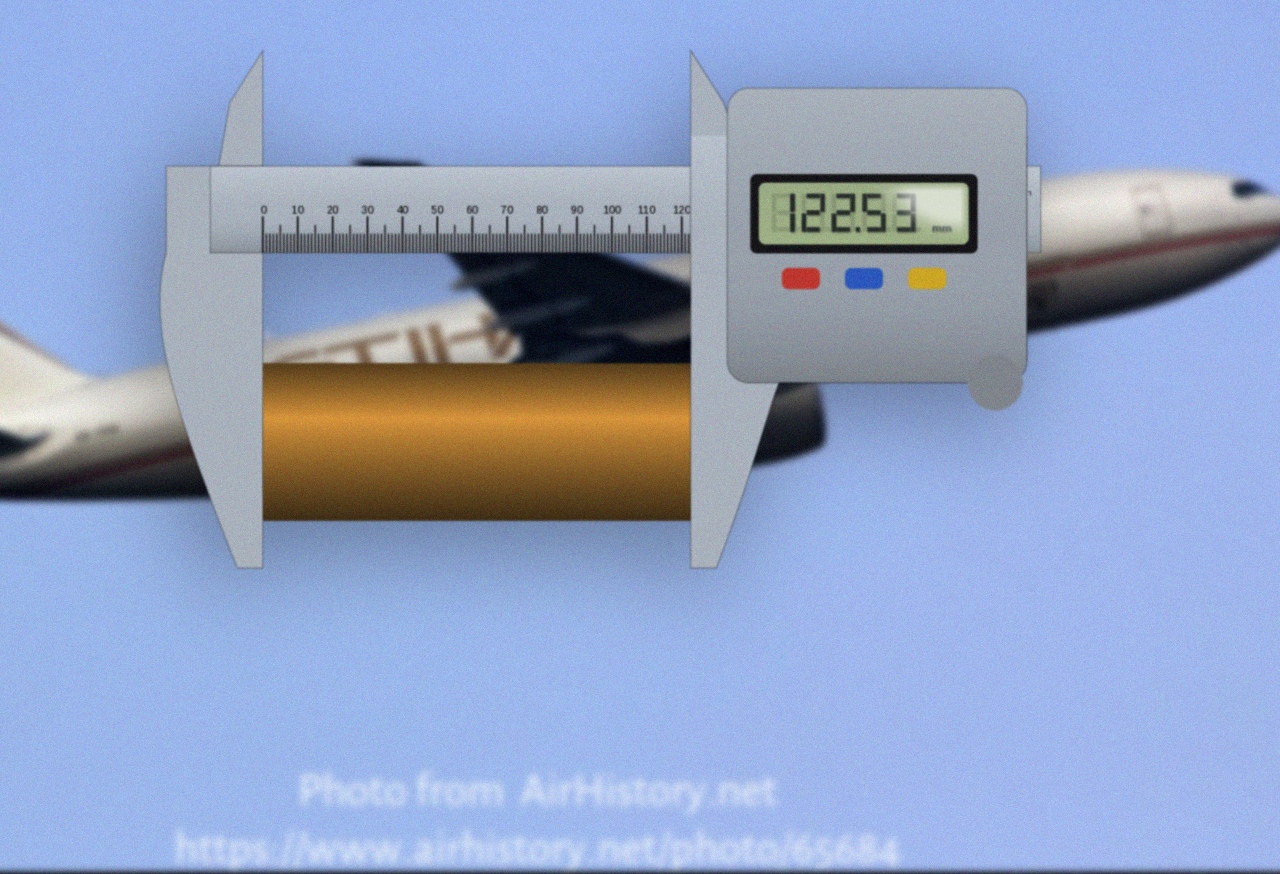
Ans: **122.53** mm
